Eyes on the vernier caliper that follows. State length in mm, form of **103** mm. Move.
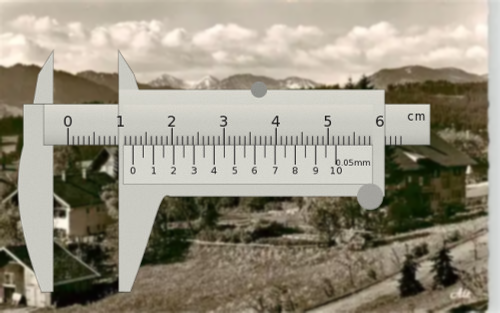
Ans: **12.5** mm
